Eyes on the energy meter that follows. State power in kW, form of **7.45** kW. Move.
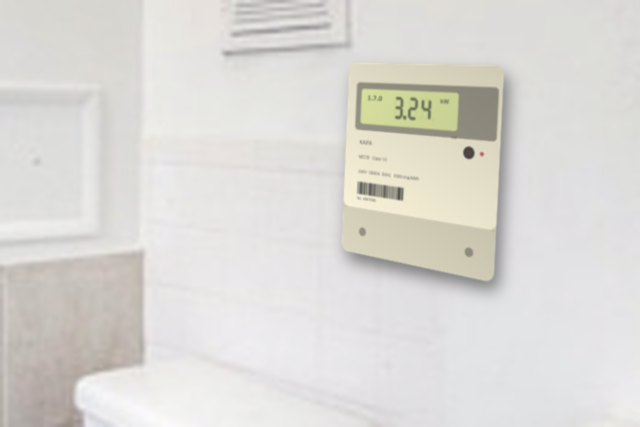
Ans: **3.24** kW
